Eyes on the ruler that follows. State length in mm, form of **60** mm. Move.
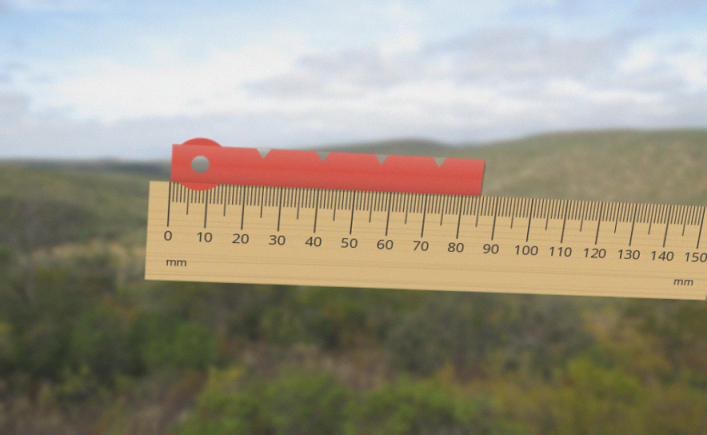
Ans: **85** mm
